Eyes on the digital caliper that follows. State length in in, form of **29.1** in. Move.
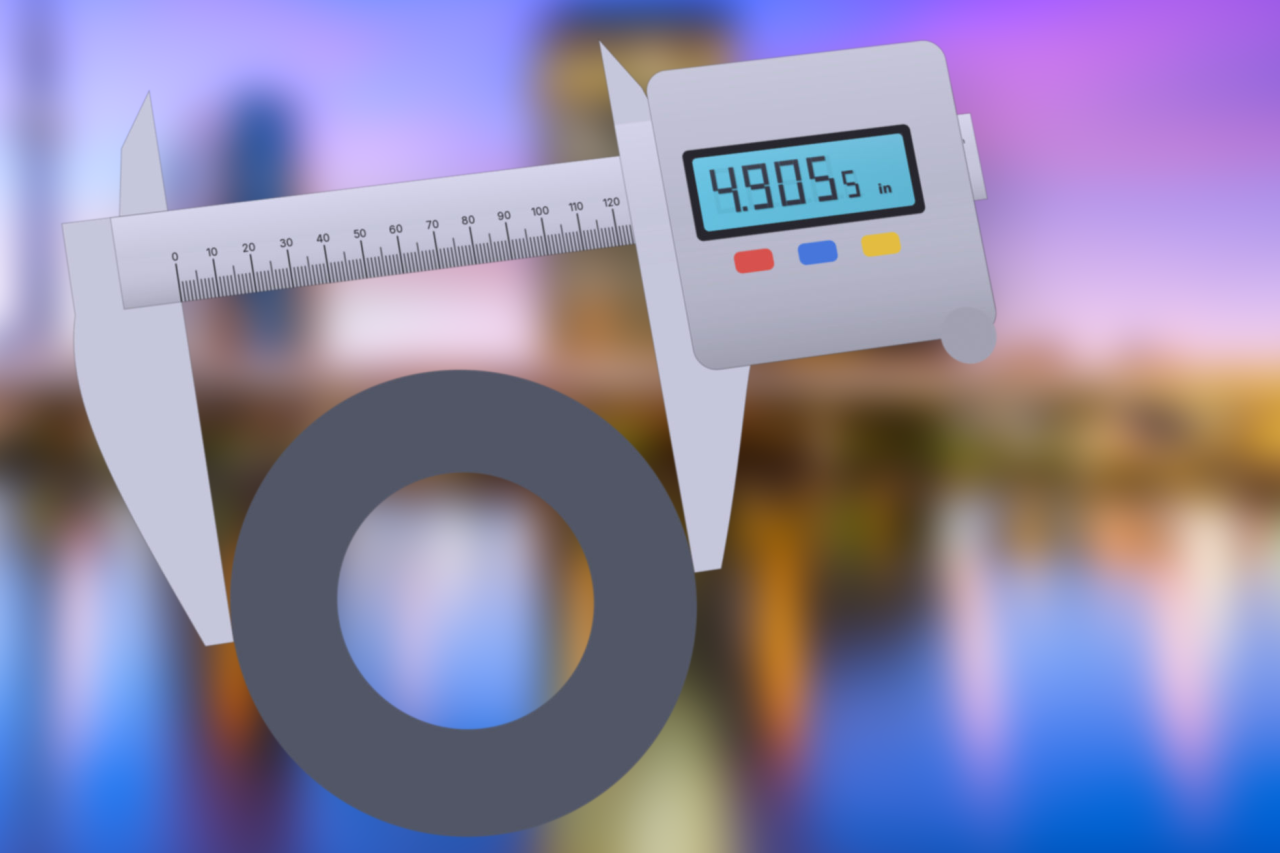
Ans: **4.9055** in
